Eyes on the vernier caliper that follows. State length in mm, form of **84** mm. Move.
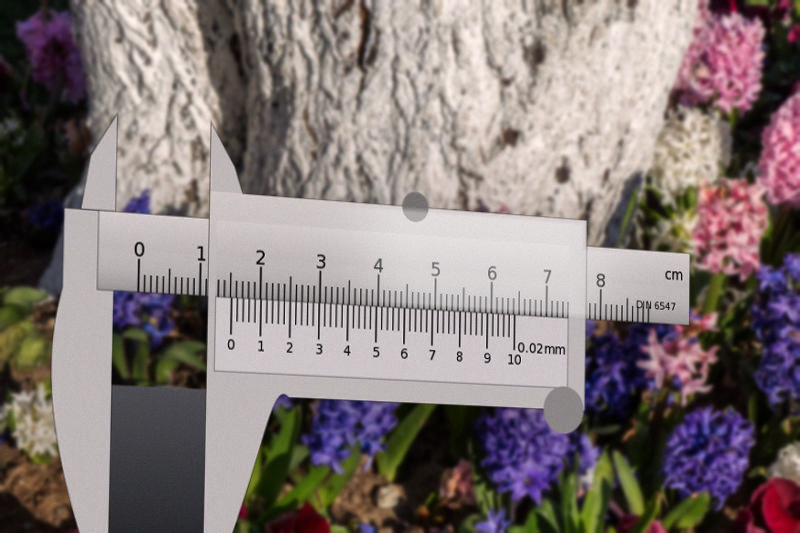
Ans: **15.2** mm
